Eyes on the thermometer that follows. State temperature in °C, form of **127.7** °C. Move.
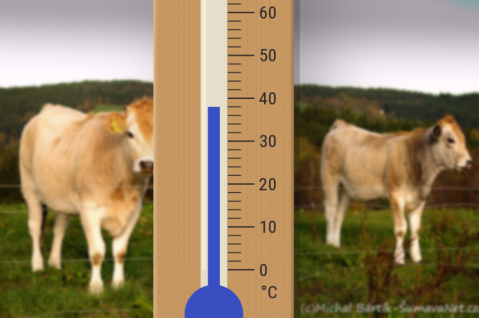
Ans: **38** °C
